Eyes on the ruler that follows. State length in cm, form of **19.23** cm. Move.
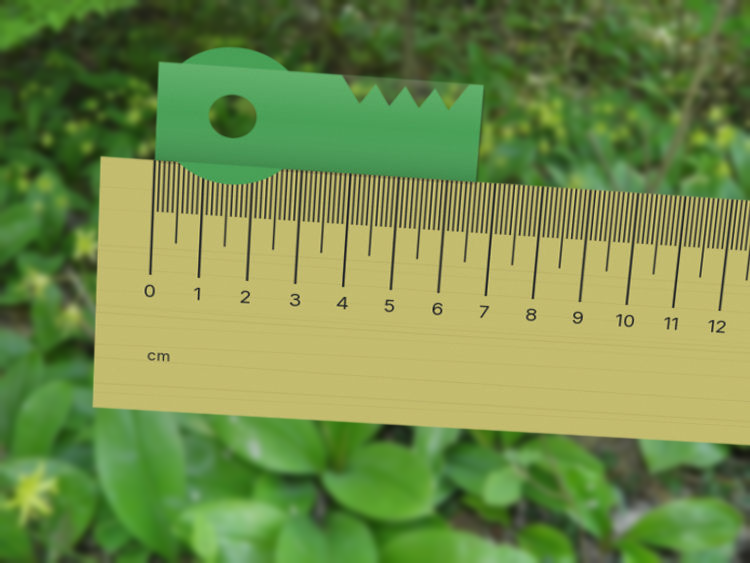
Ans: **6.6** cm
